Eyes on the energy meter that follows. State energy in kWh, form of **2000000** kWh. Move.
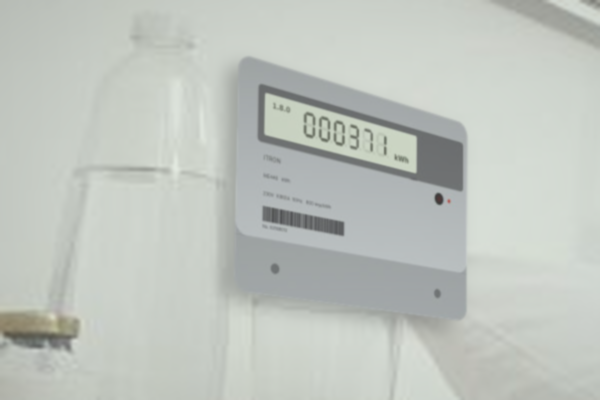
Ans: **371** kWh
